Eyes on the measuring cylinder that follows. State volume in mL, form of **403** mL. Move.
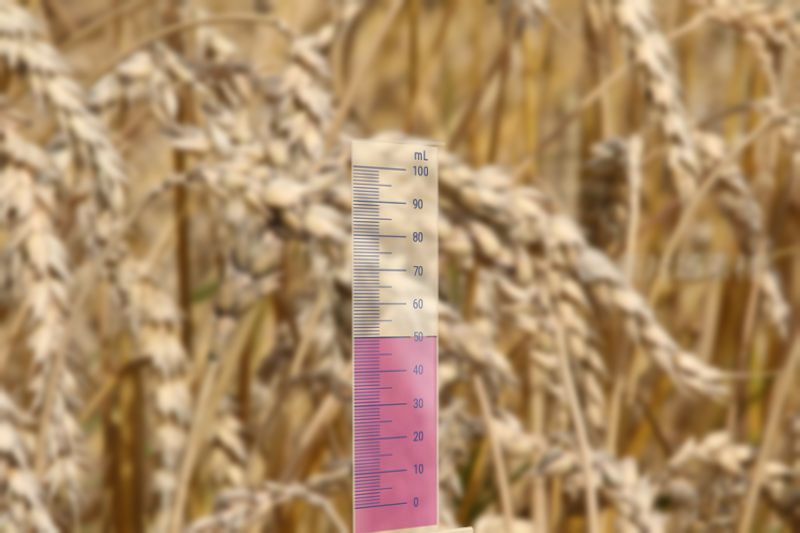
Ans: **50** mL
